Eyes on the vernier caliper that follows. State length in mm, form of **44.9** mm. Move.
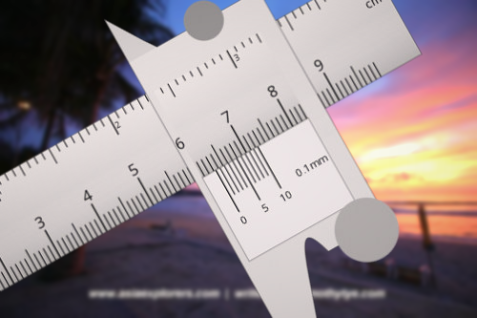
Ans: **63.4** mm
